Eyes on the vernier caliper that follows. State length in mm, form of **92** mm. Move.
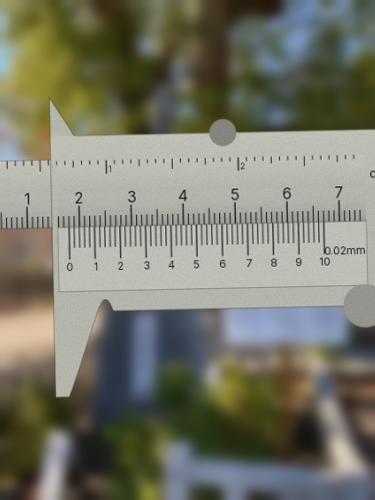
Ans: **18.0** mm
